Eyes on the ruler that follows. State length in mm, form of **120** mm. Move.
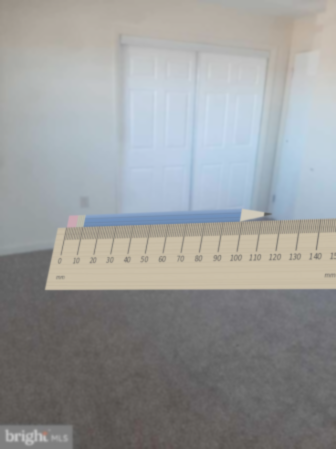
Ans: **115** mm
